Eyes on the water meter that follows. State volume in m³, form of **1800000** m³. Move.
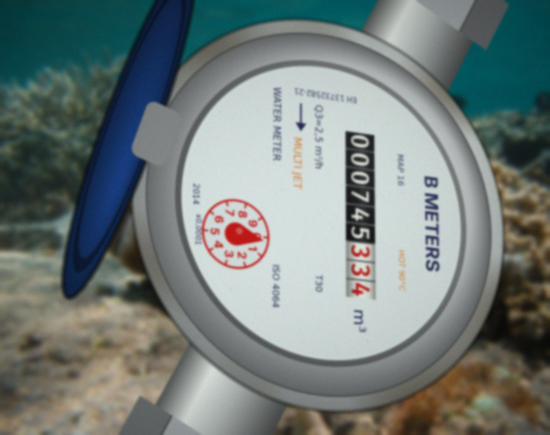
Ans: **745.3340** m³
